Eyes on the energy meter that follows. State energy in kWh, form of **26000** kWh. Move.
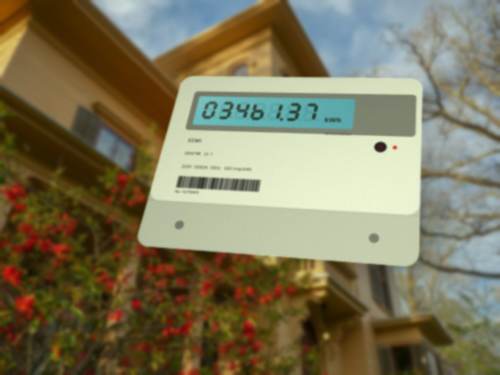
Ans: **3461.37** kWh
